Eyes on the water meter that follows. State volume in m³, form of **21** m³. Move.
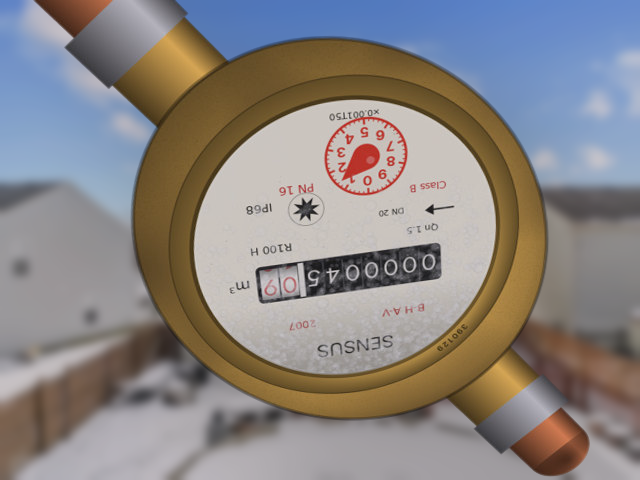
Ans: **45.091** m³
